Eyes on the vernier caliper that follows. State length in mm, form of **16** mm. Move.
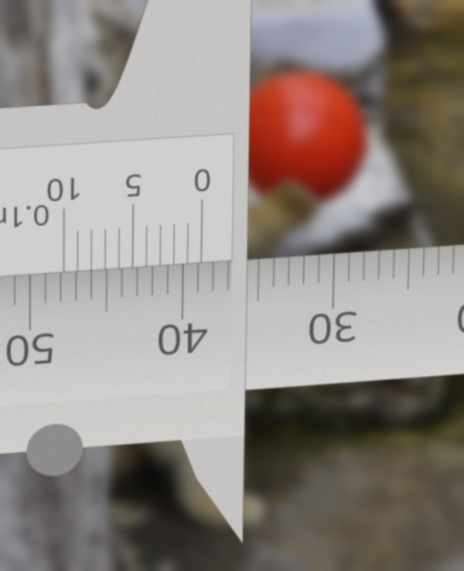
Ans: **38.8** mm
